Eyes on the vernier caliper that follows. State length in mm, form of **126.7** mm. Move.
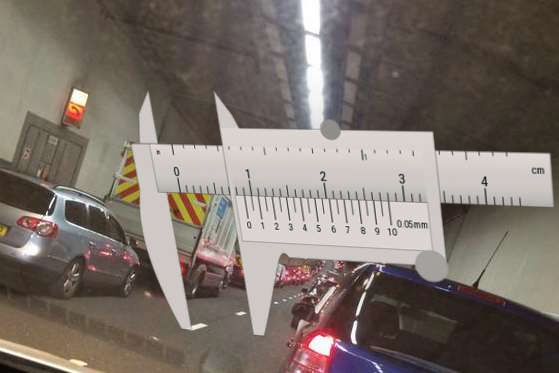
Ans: **9.0** mm
